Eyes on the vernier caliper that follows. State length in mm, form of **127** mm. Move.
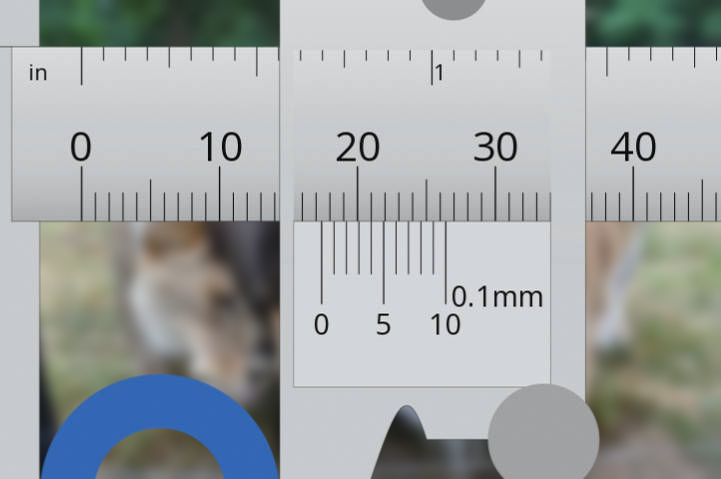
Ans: **17.4** mm
